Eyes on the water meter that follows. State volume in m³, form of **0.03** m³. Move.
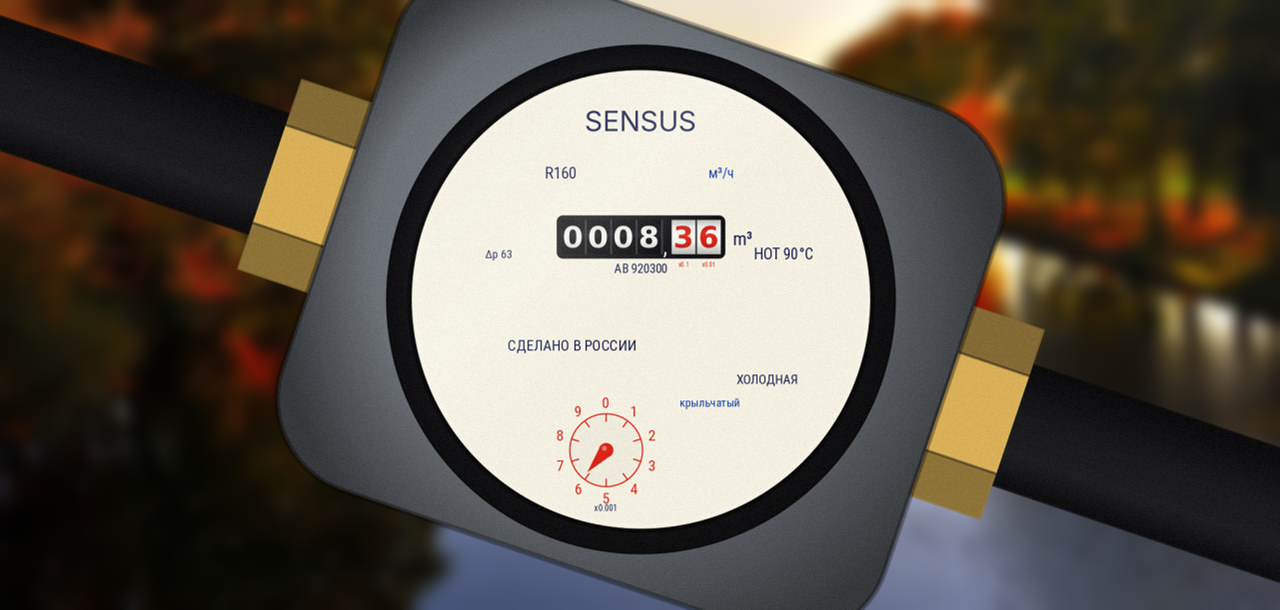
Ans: **8.366** m³
